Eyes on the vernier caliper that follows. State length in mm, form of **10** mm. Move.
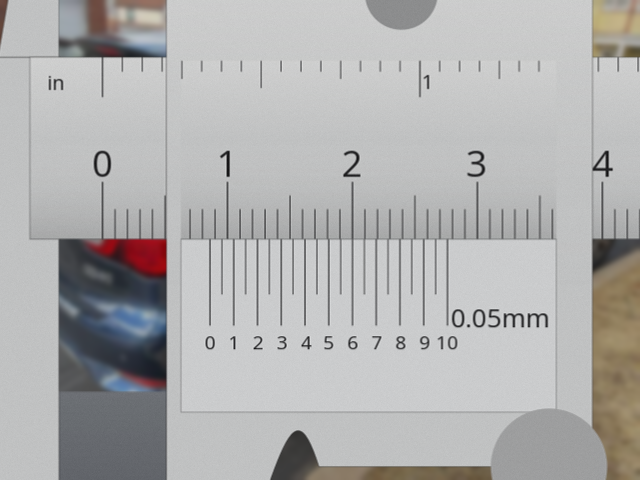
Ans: **8.6** mm
